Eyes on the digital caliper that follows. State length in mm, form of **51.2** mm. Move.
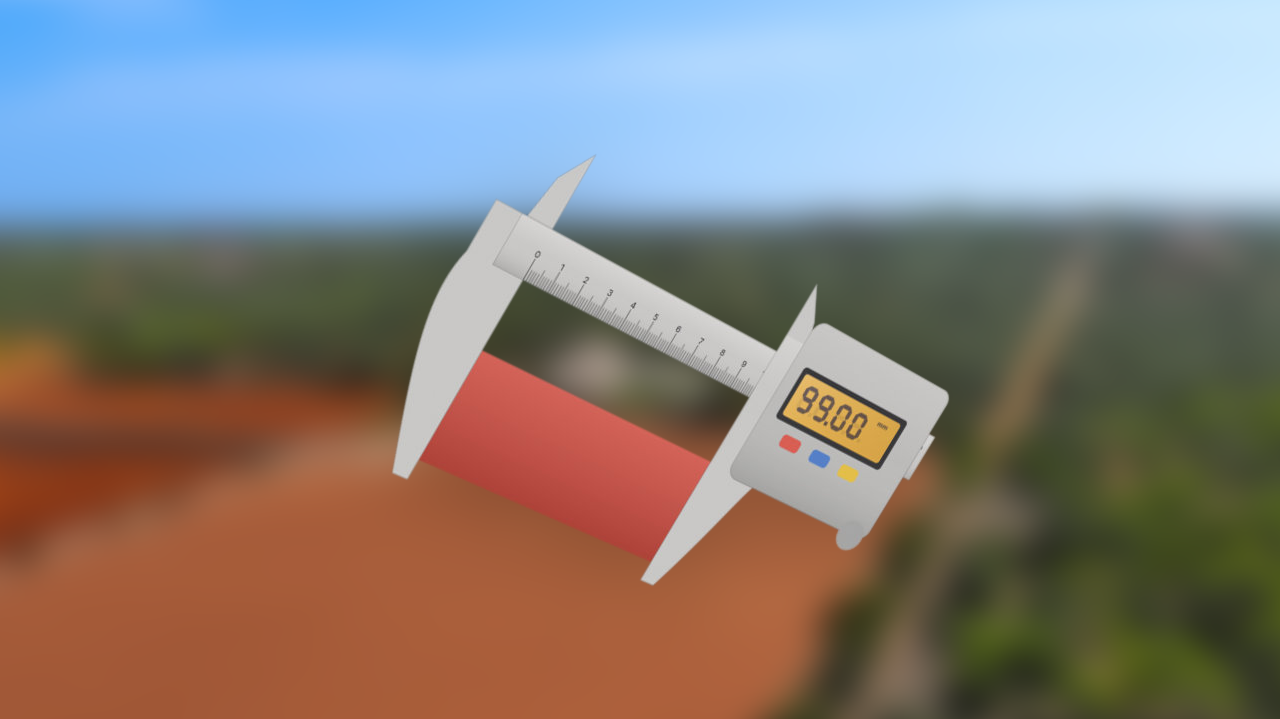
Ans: **99.00** mm
